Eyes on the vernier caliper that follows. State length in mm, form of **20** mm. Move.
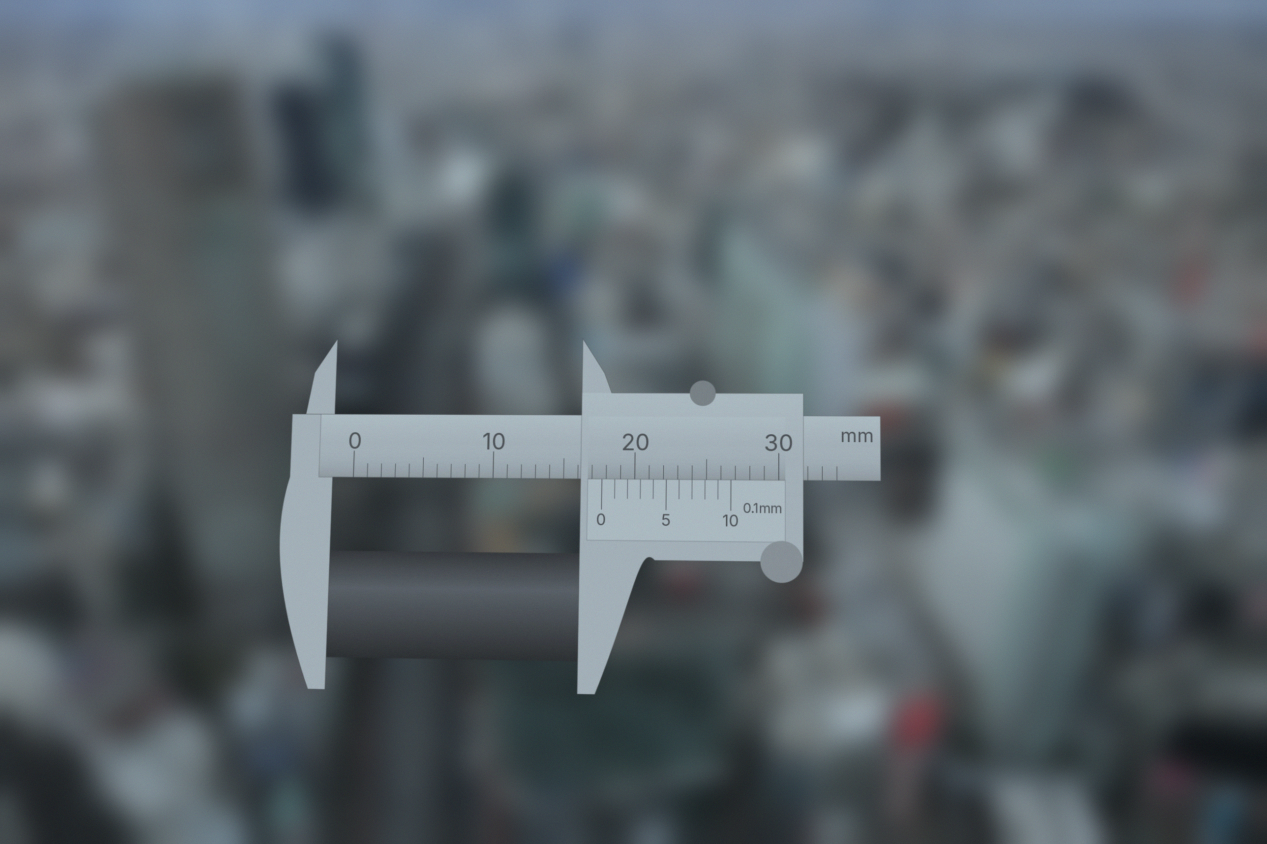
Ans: **17.7** mm
